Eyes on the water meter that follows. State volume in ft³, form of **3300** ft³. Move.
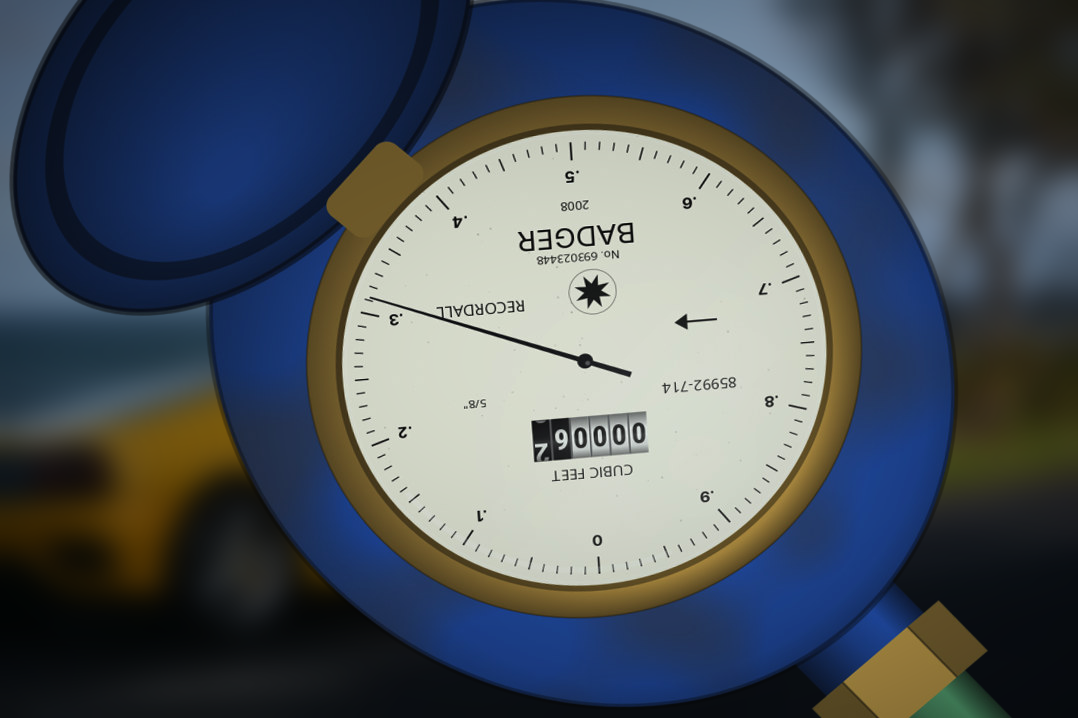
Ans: **62.31** ft³
